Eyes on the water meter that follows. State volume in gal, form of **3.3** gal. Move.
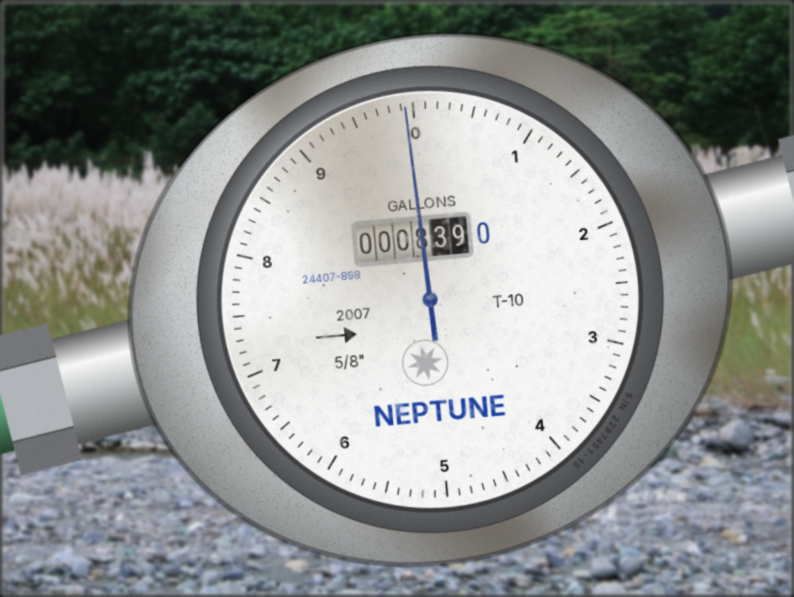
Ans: **8389.9** gal
